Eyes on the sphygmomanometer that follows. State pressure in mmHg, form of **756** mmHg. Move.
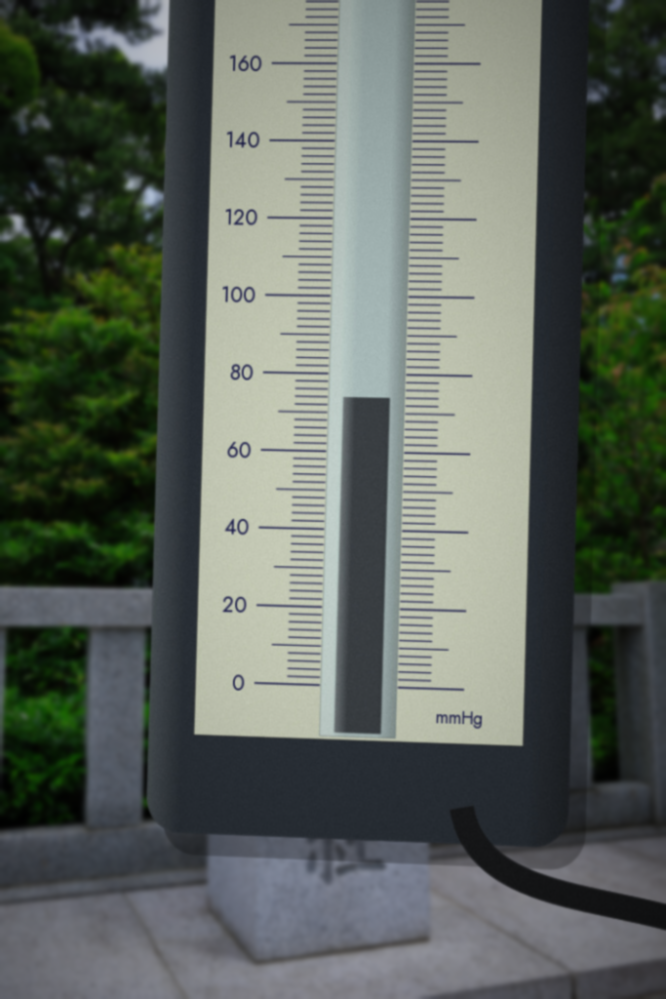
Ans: **74** mmHg
